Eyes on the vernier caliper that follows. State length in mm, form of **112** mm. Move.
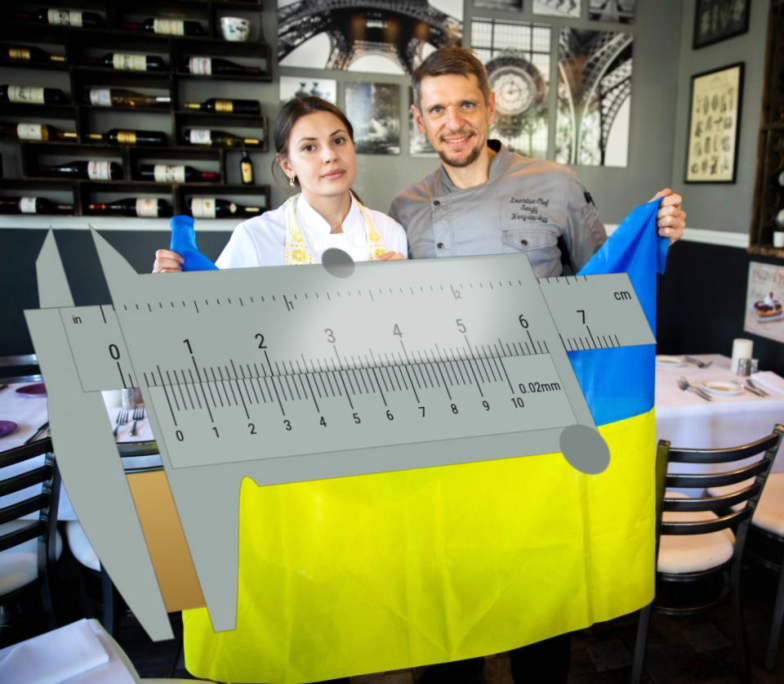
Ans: **5.0** mm
